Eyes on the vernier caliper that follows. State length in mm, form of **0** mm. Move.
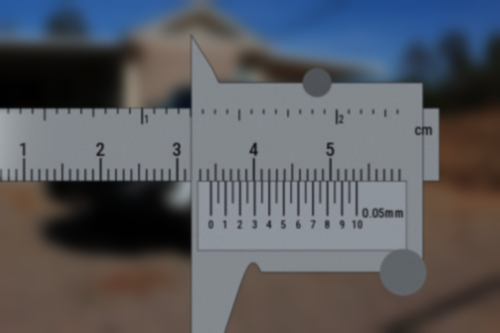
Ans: **34.4** mm
